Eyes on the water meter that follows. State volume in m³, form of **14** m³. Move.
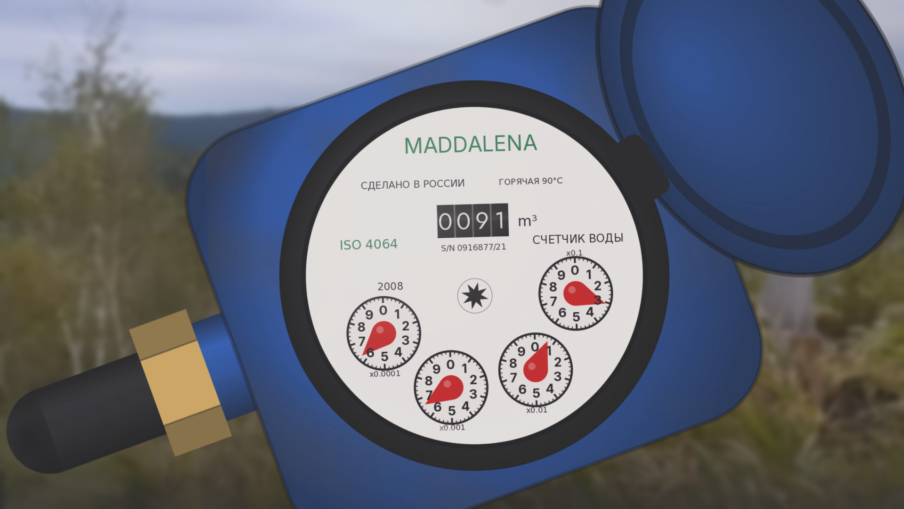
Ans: **91.3066** m³
